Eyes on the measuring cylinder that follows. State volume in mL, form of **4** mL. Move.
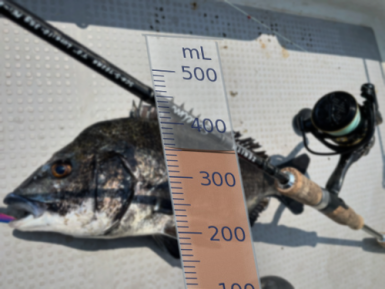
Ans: **350** mL
